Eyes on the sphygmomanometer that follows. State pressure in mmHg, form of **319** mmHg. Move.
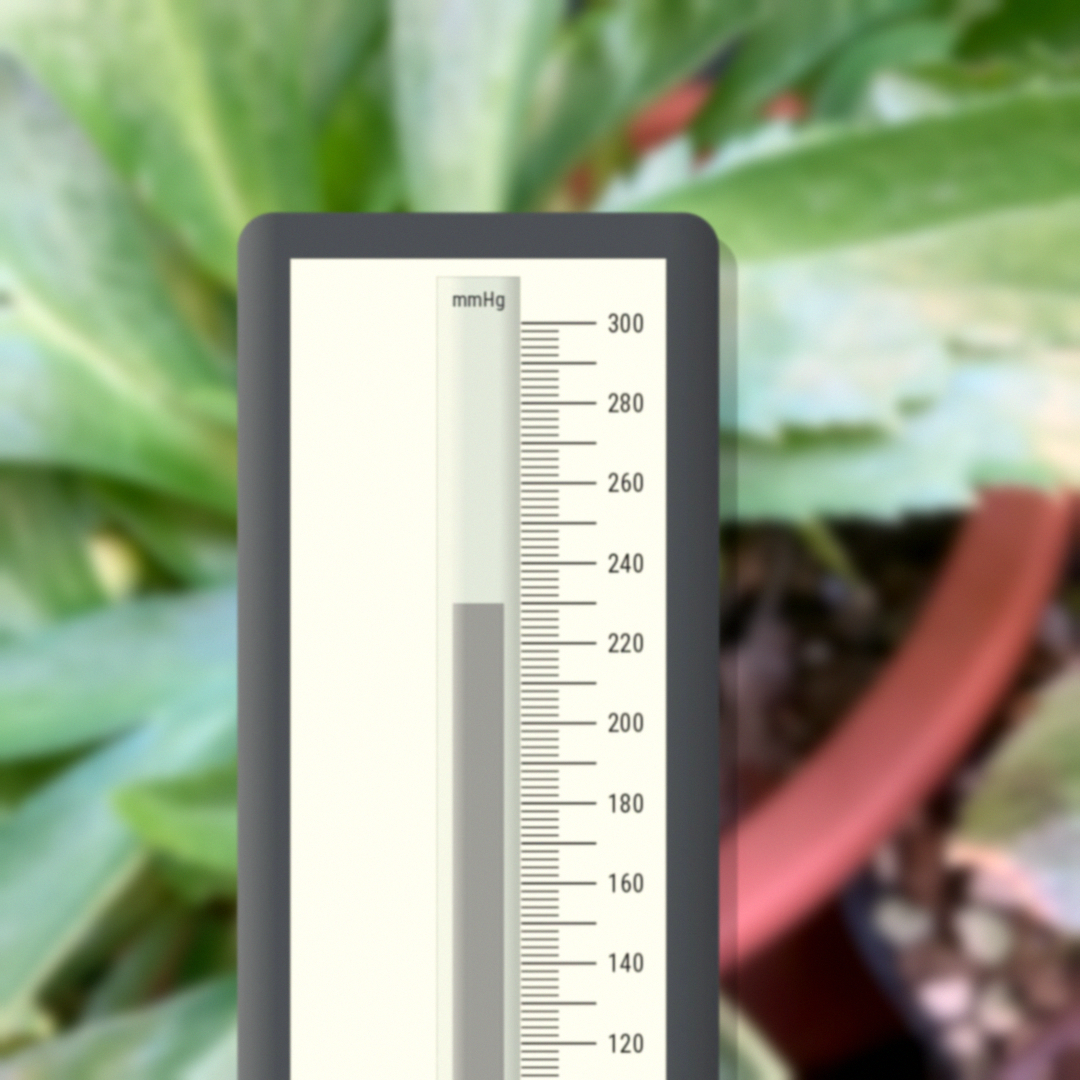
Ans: **230** mmHg
